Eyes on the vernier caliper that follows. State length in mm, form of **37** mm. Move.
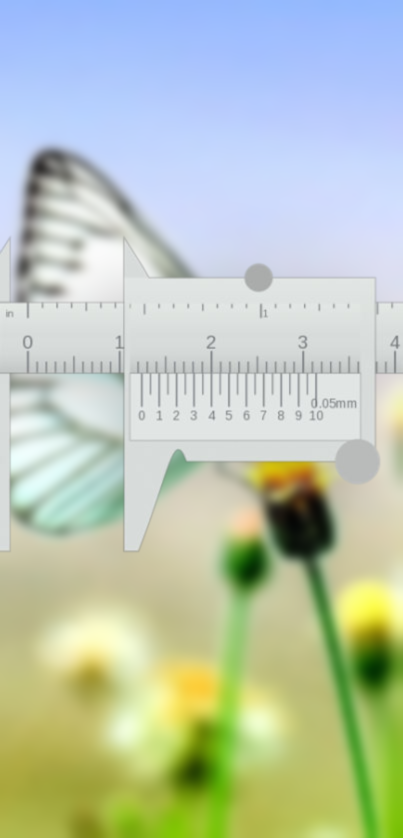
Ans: **12.4** mm
